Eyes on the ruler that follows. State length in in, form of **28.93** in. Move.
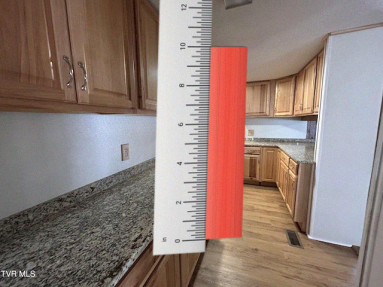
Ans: **10** in
